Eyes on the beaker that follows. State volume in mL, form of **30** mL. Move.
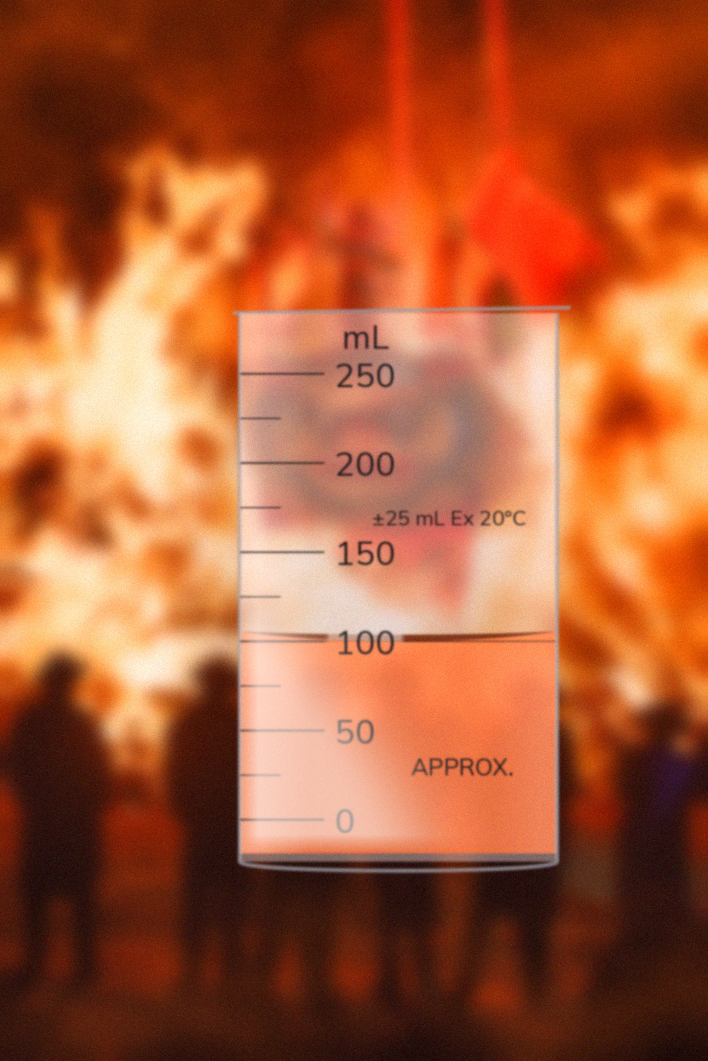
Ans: **100** mL
